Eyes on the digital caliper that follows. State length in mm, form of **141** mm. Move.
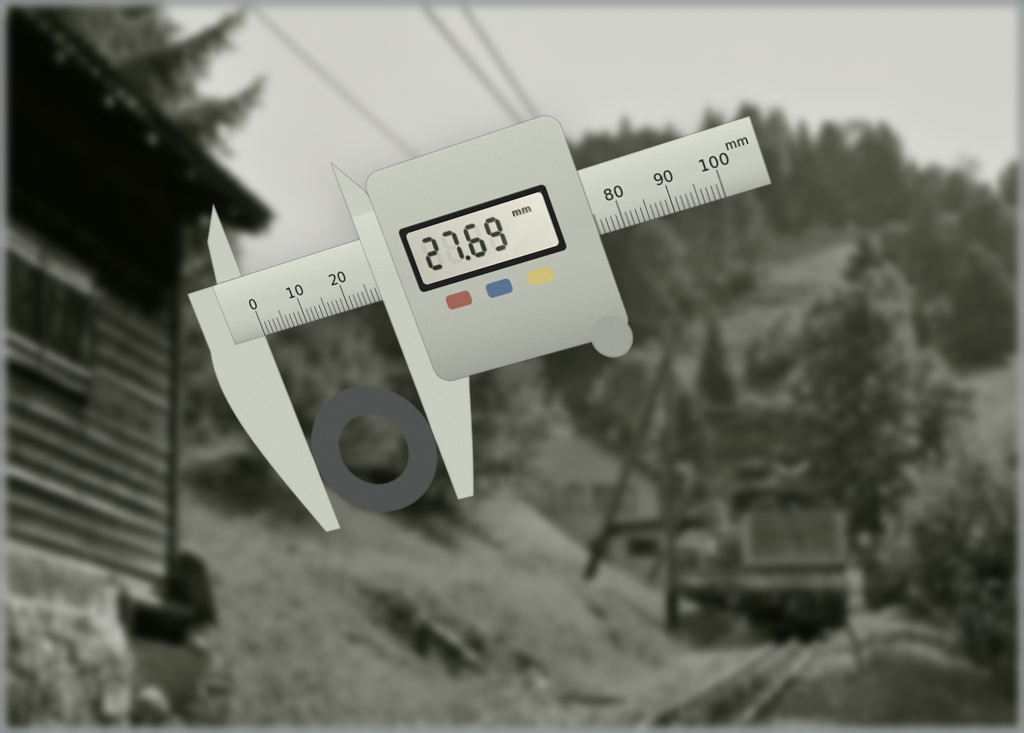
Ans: **27.69** mm
